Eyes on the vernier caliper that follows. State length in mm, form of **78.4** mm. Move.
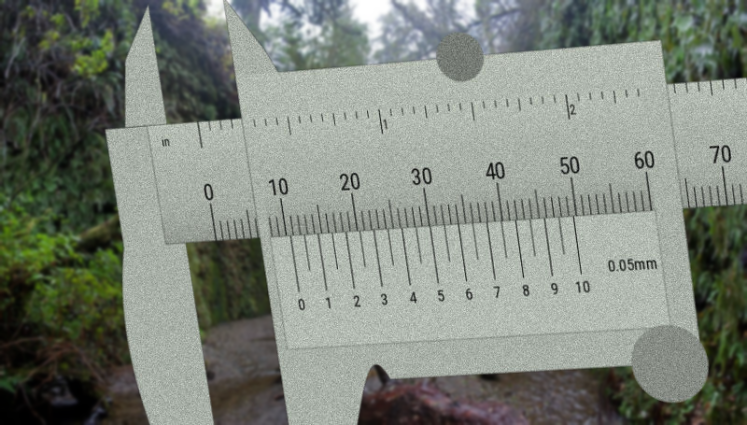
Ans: **10.6** mm
